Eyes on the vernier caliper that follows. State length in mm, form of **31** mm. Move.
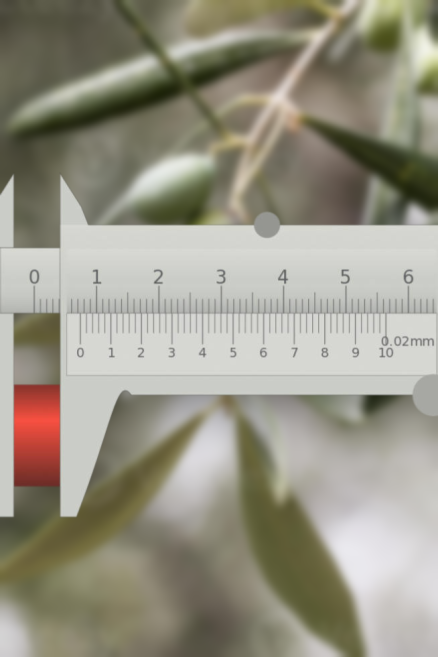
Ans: **7.4** mm
